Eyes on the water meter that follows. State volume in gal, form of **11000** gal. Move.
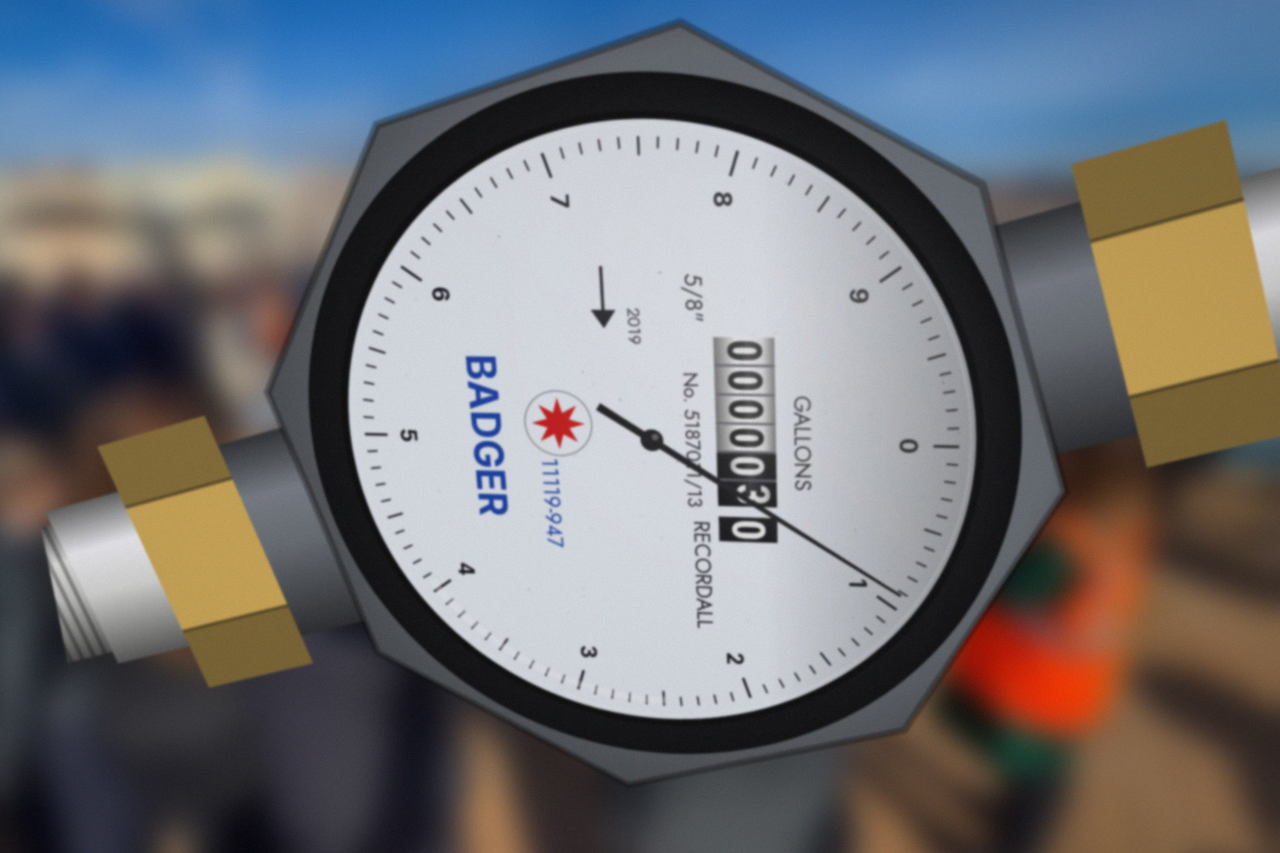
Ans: **30.9** gal
